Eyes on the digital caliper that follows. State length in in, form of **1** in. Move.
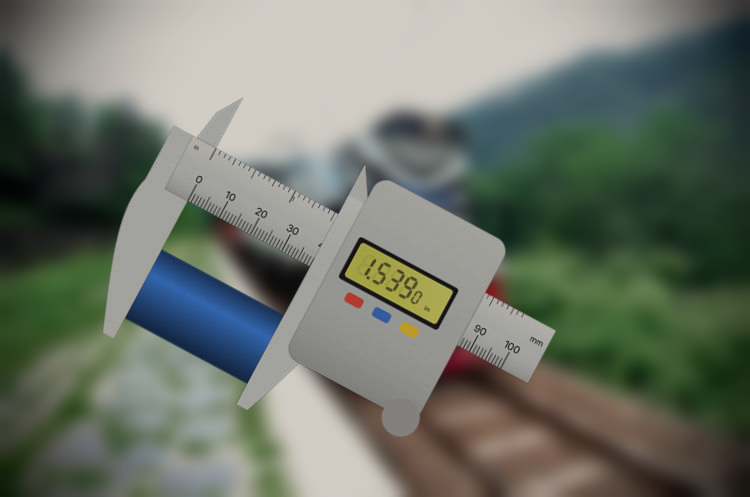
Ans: **1.5390** in
